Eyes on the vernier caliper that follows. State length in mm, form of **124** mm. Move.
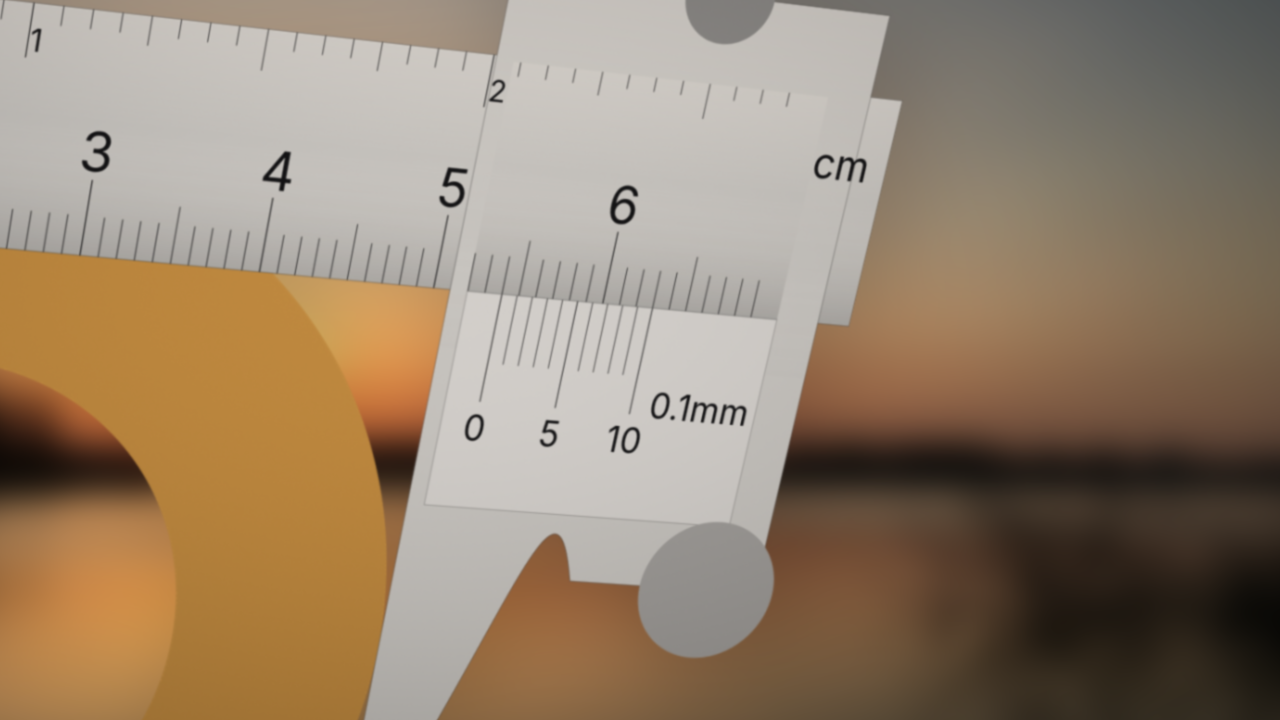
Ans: **54.0** mm
